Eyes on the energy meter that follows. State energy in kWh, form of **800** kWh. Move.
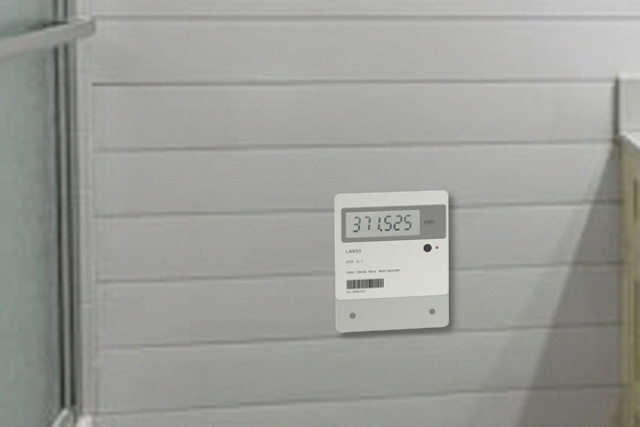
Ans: **371.525** kWh
